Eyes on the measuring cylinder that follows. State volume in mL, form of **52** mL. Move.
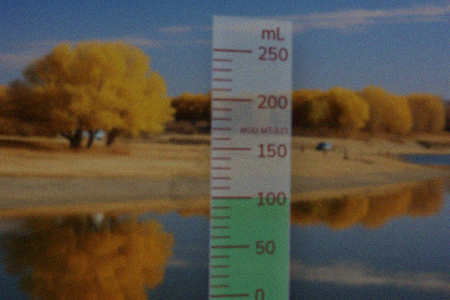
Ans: **100** mL
